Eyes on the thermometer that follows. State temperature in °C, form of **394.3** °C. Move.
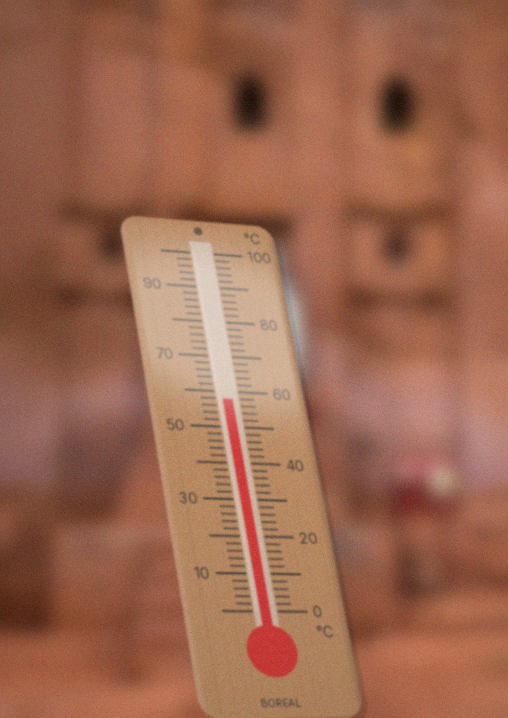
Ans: **58** °C
